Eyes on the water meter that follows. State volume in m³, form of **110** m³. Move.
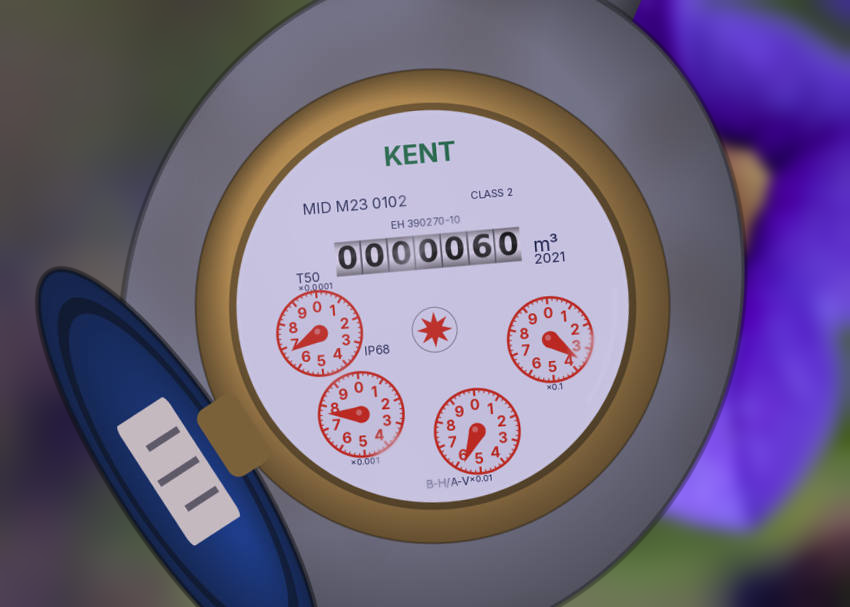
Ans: **60.3576** m³
